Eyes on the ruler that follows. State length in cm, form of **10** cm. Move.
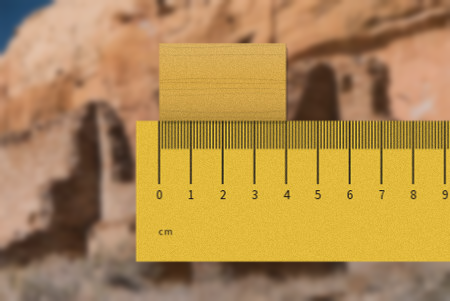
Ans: **4** cm
